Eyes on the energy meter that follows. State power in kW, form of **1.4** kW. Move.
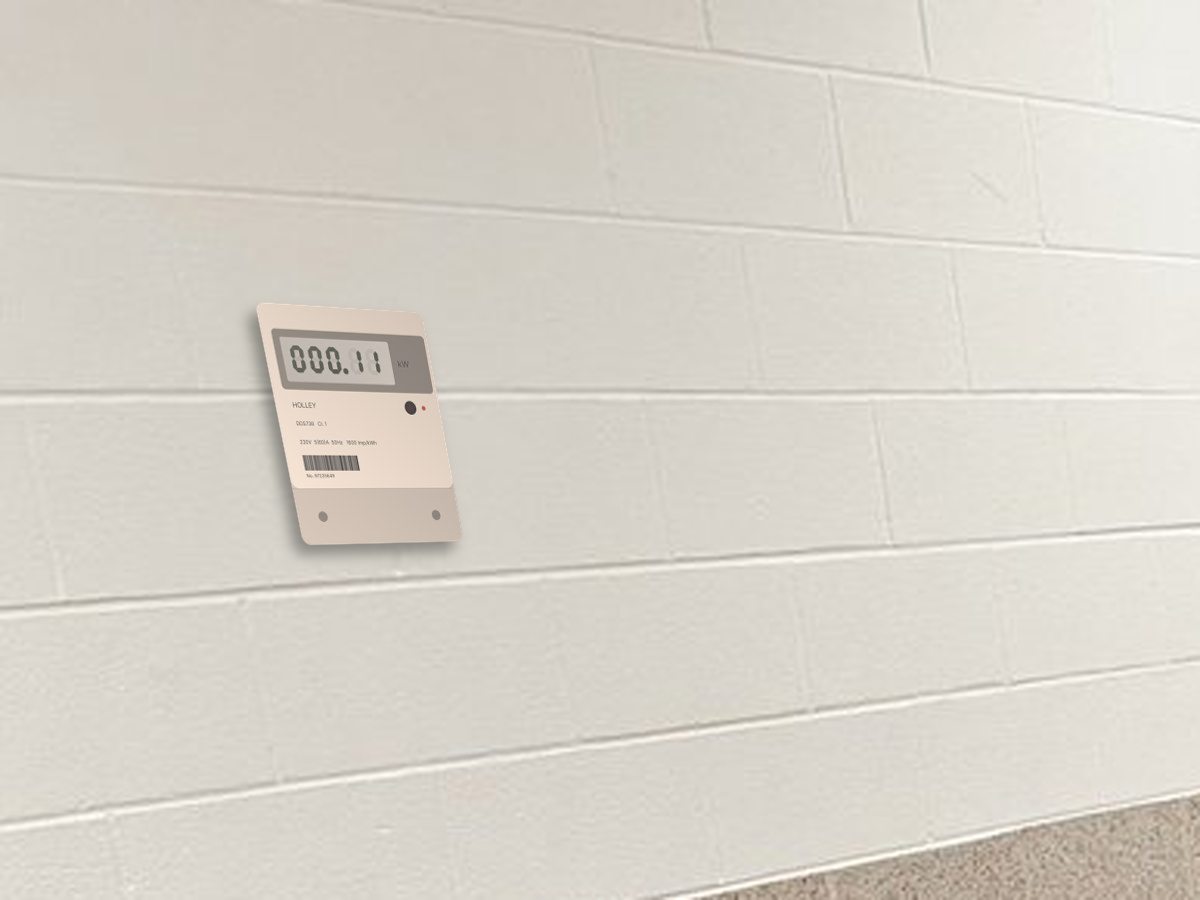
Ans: **0.11** kW
